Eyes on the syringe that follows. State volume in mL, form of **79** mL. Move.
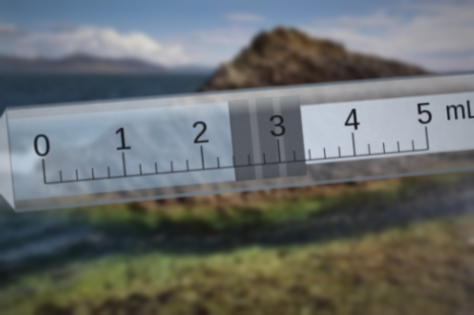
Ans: **2.4** mL
